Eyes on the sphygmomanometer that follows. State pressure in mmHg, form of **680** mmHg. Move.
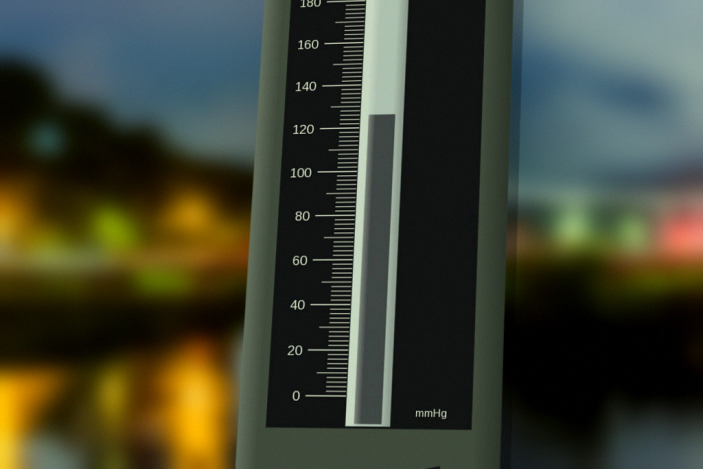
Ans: **126** mmHg
